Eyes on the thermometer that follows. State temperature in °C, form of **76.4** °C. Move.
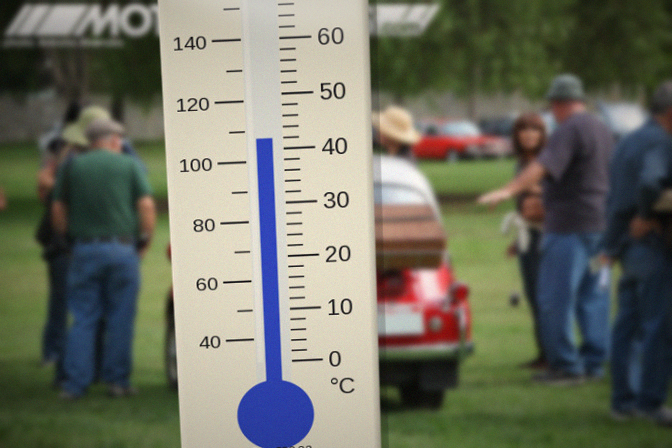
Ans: **42** °C
